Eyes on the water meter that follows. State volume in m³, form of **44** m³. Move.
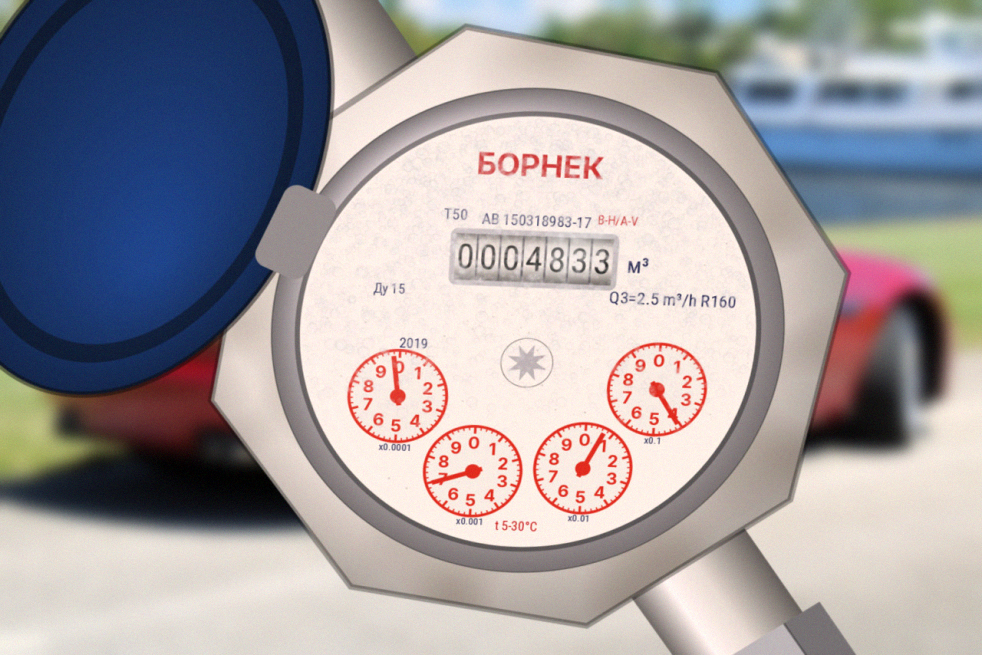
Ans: **4833.4069** m³
